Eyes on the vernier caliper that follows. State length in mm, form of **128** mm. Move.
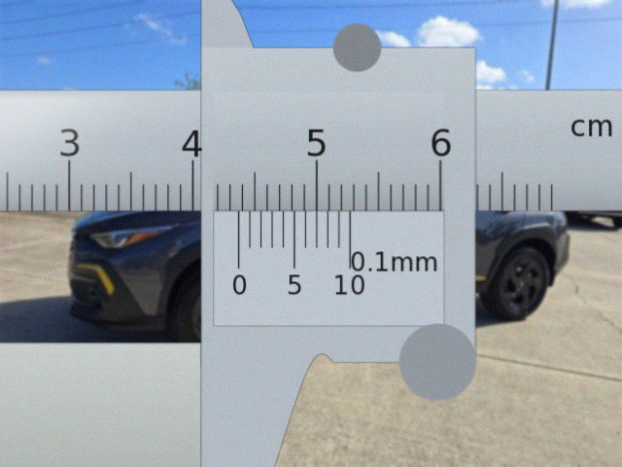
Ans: **43.7** mm
